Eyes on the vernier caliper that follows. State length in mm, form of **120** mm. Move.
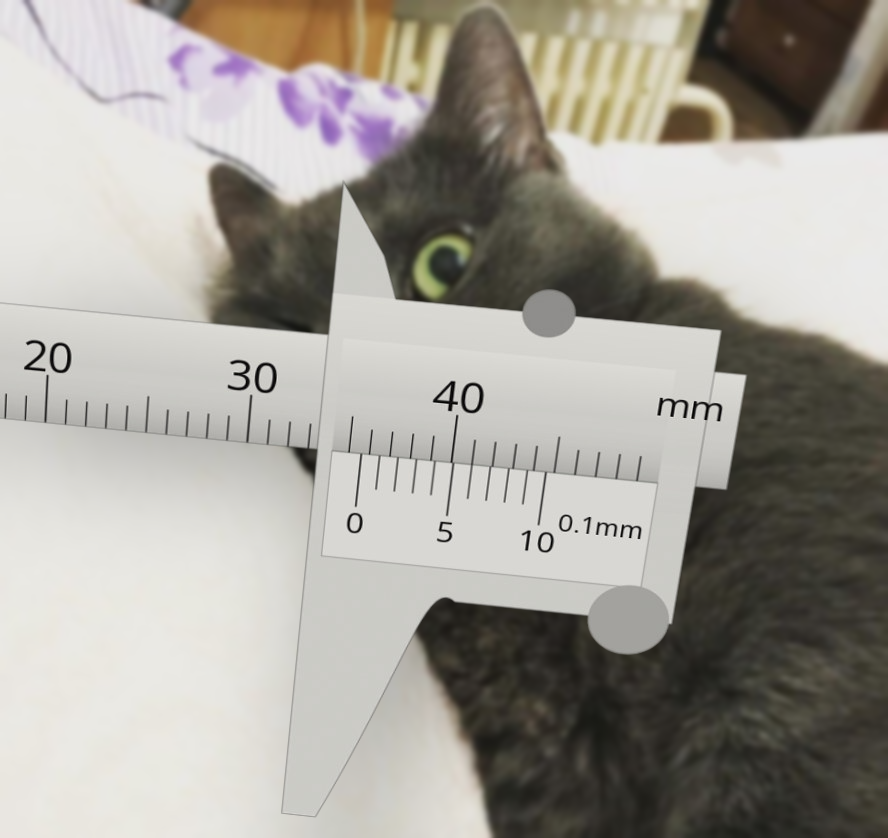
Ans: **35.6** mm
